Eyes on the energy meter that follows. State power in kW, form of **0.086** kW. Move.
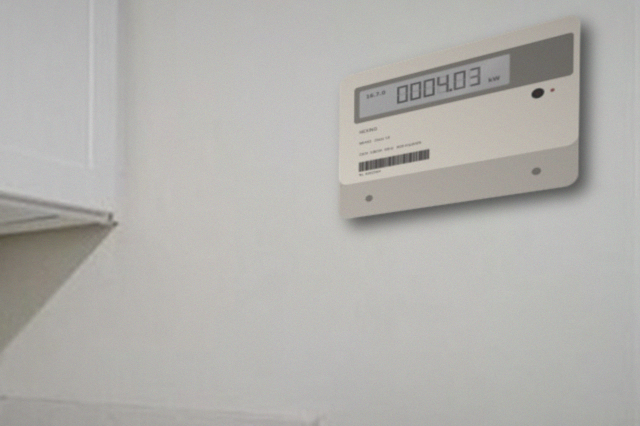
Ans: **4.03** kW
